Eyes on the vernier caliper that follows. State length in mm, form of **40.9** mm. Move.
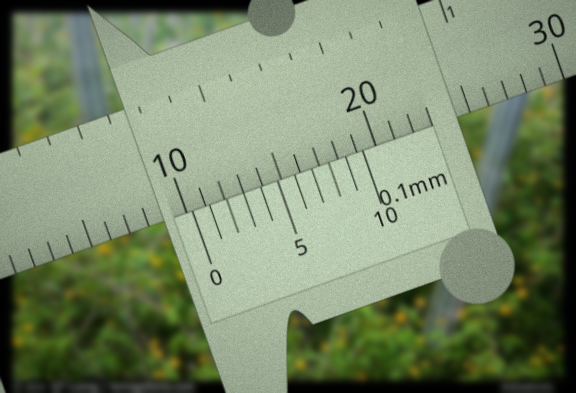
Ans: **10.3** mm
